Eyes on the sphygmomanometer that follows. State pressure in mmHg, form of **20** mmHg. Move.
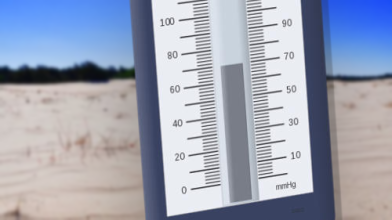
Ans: **70** mmHg
